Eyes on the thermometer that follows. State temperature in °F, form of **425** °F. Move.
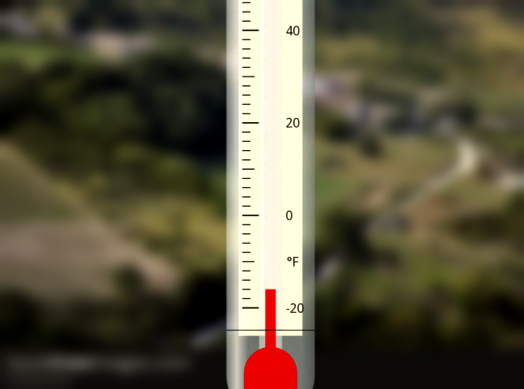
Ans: **-16** °F
